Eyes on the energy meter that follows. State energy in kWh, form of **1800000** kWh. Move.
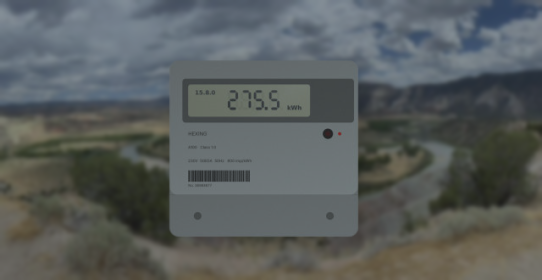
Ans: **275.5** kWh
